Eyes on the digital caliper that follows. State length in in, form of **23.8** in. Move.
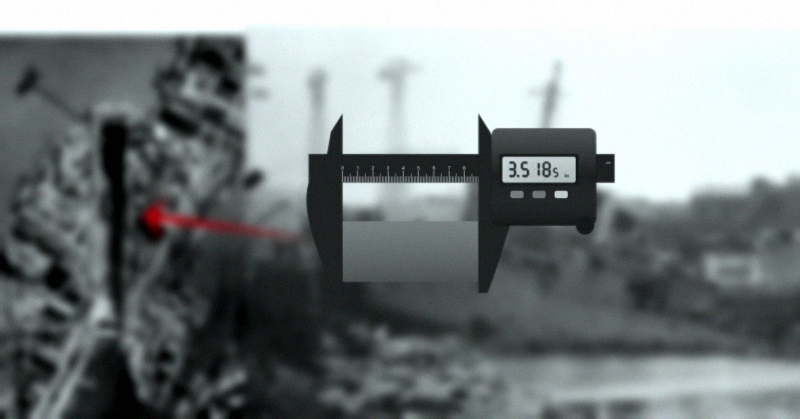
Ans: **3.5185** in
